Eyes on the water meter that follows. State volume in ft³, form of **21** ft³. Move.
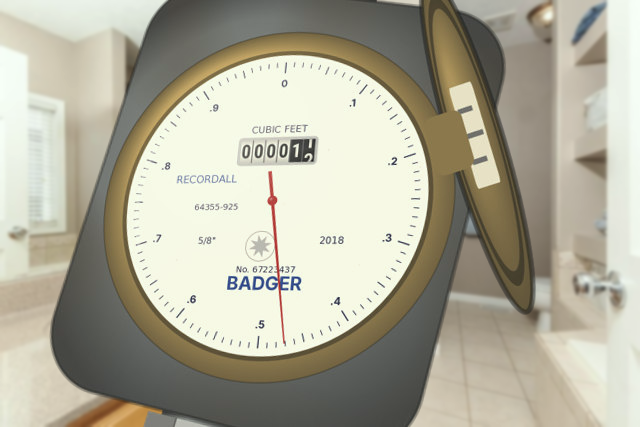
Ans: **11.47** ft³
